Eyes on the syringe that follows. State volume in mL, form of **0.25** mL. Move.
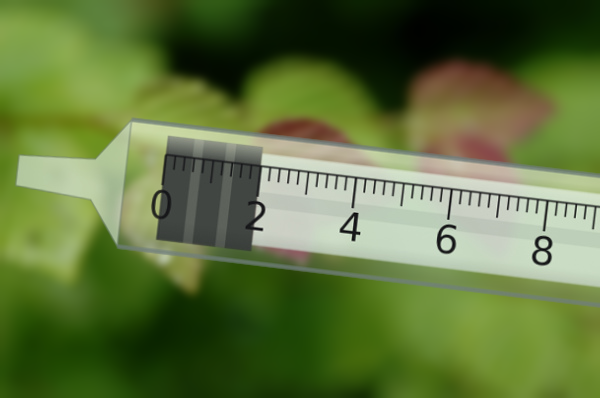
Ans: **0** mL
